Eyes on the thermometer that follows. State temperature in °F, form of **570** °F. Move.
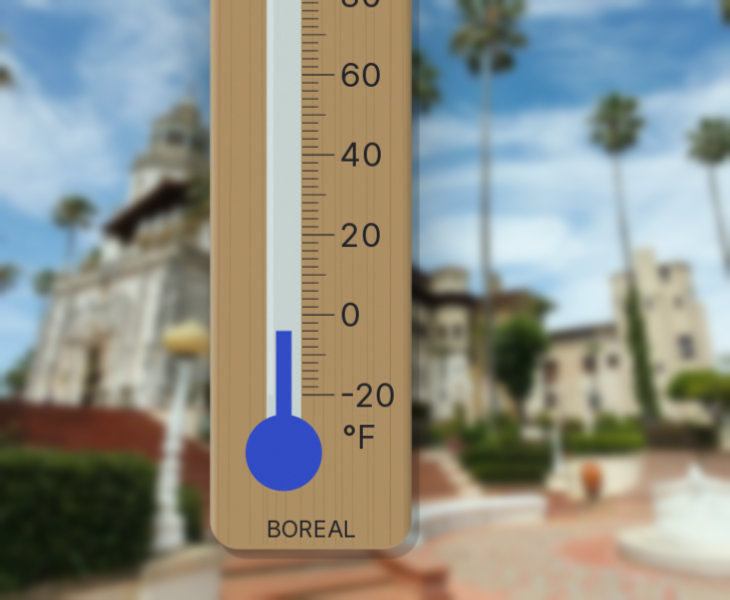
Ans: **-4** °F
